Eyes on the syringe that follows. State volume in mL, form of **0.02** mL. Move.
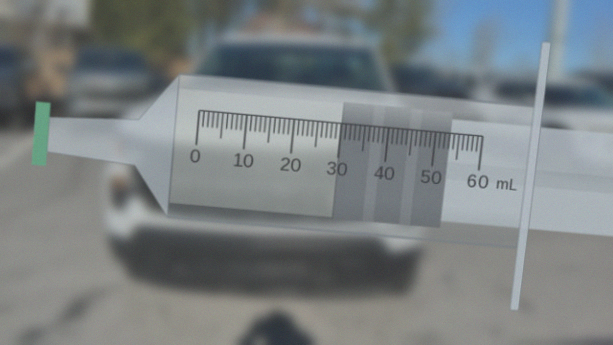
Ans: **30** mL
